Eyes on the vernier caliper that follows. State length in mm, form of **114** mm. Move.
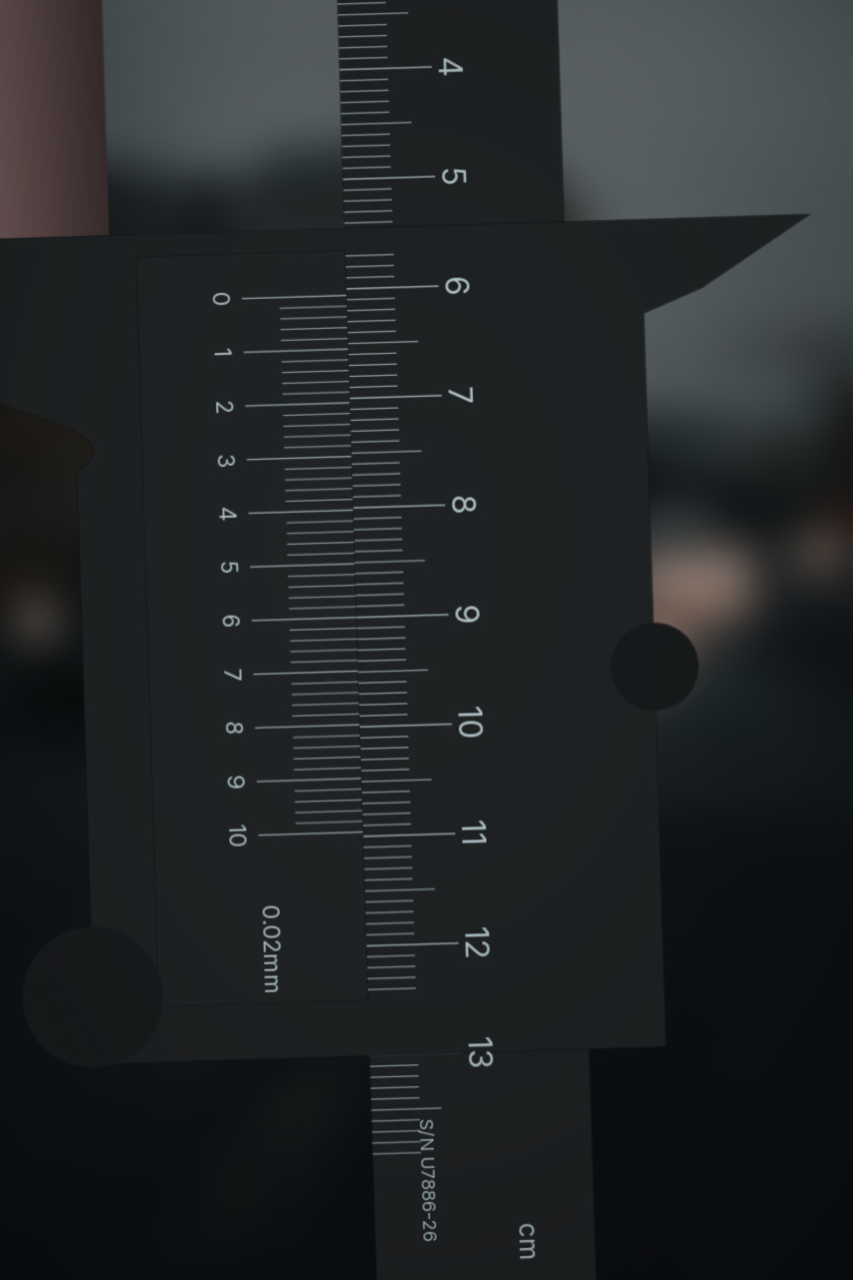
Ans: **60.6** mm
